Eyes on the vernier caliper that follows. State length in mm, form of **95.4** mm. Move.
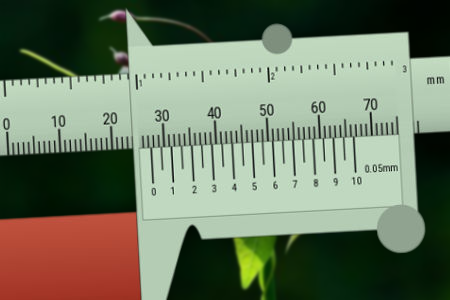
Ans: **27.5** mm
